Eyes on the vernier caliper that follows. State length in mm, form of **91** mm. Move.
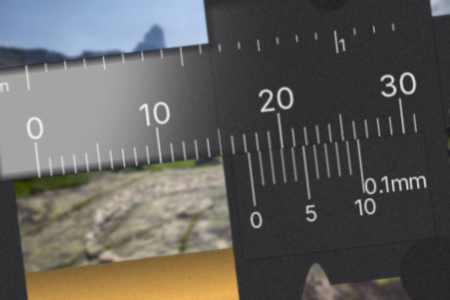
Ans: **17.2** mm
